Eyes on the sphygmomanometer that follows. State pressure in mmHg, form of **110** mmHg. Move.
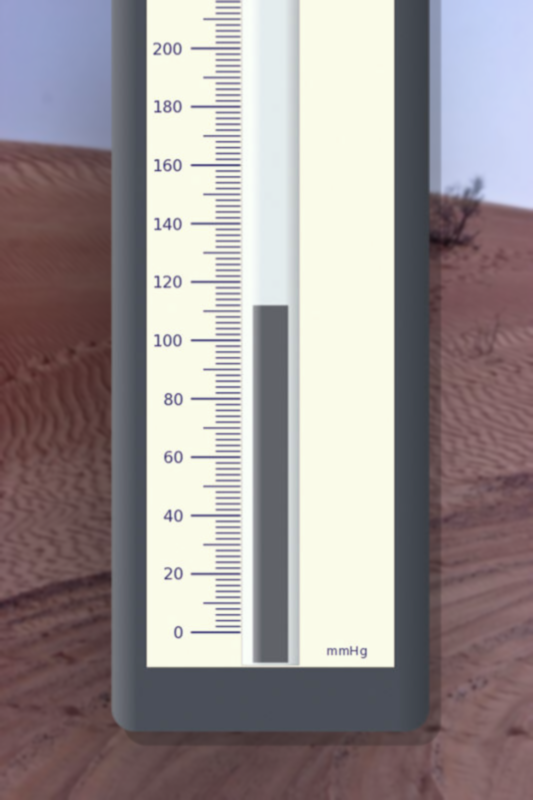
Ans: **112** mmHg
